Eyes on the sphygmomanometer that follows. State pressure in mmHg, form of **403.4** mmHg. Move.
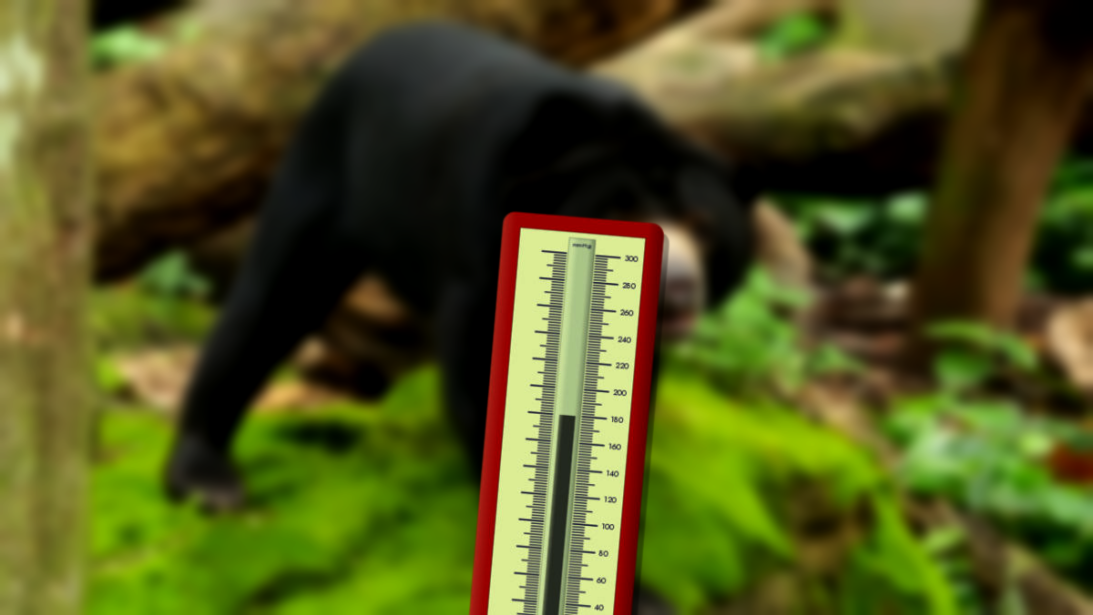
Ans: **180** mmHg
